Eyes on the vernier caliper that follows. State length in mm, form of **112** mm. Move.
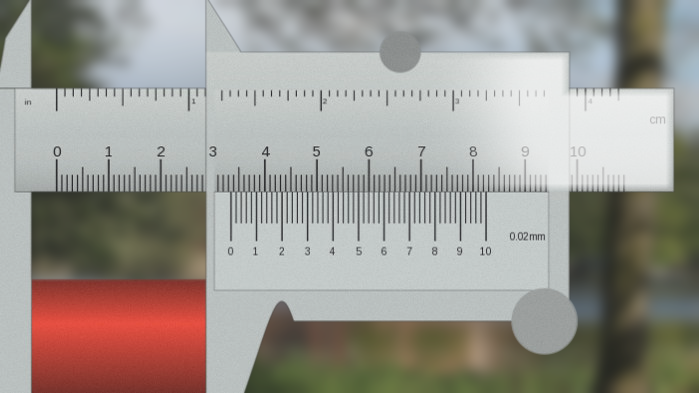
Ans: **33.5** mm
